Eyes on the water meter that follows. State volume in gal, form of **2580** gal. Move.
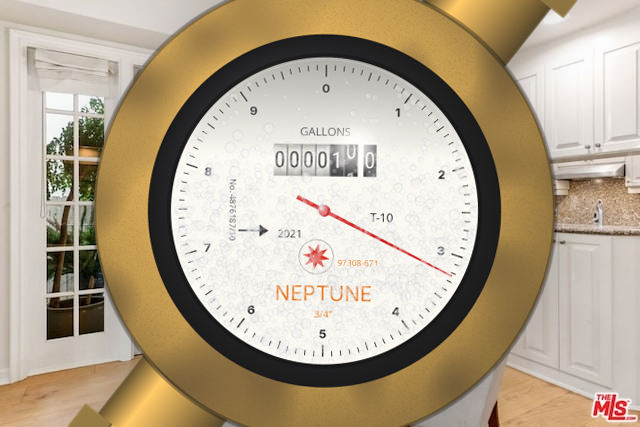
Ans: **103.2** gal
